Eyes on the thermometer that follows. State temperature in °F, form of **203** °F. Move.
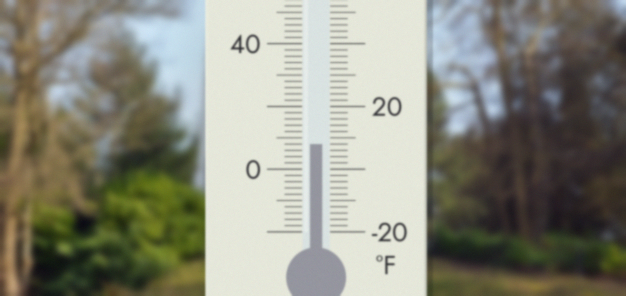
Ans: **8** °F
